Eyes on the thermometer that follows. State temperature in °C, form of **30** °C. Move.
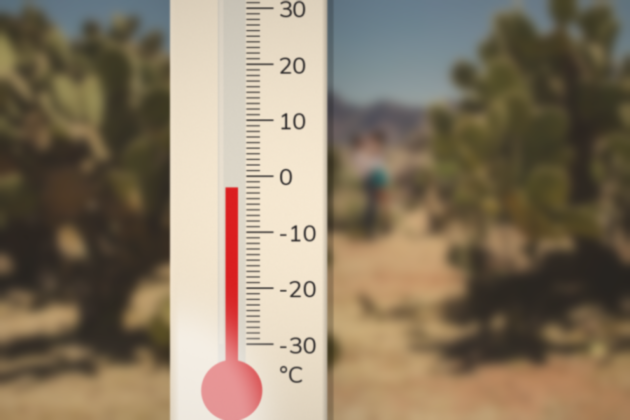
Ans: **-2** °C
